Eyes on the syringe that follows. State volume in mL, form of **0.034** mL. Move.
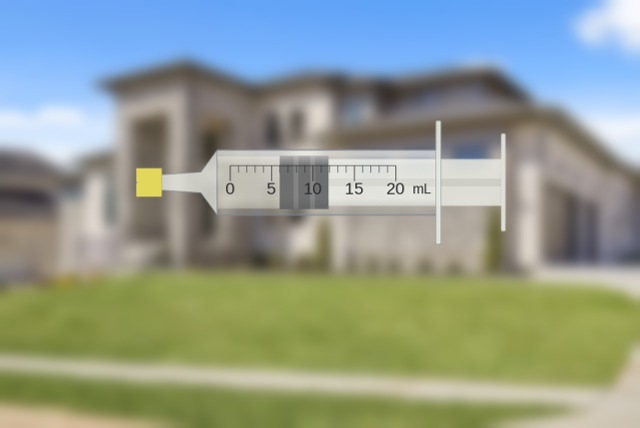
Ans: **6** mL
